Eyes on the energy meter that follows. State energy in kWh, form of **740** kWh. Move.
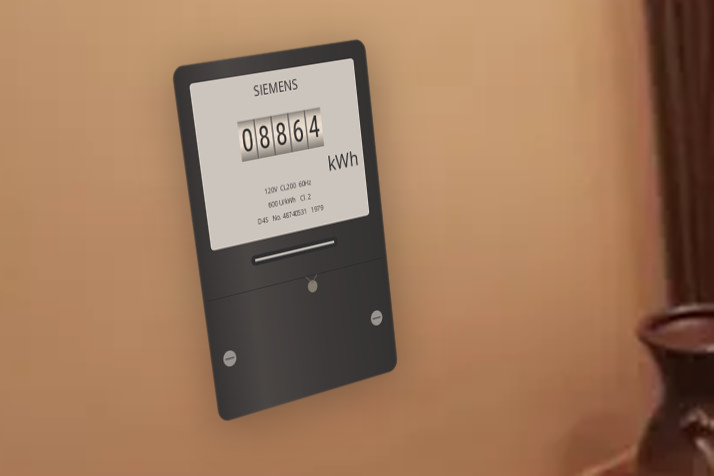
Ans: **8864** kWh
